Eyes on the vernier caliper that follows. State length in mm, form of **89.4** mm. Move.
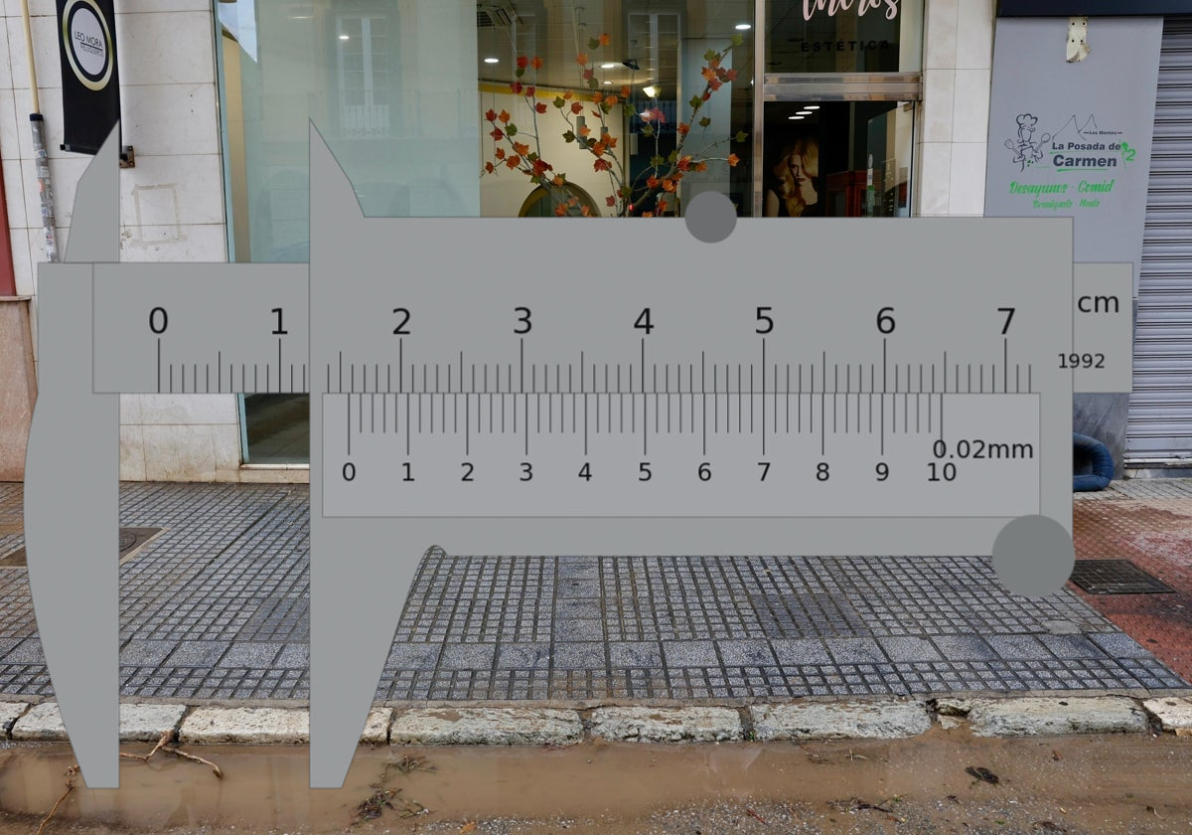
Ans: **15.7** mm
